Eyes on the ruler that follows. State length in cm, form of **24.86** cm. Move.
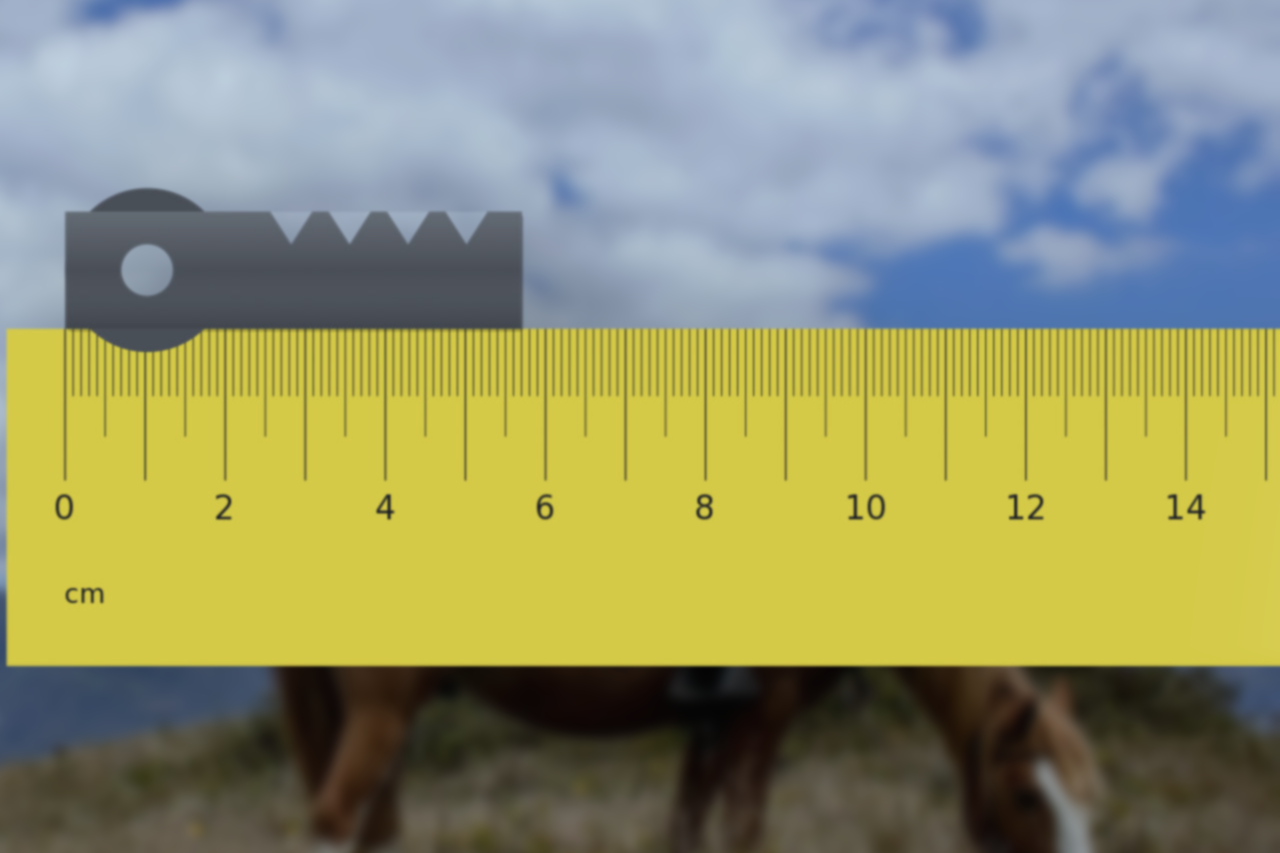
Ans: **5.7** cm
